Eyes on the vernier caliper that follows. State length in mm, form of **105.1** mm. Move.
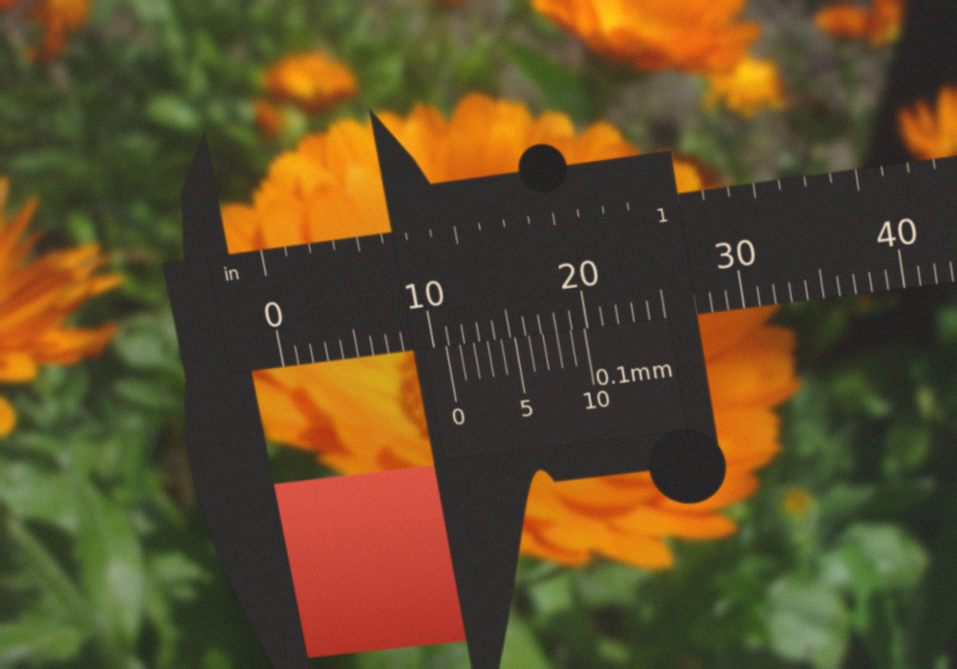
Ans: **10.8** mm
